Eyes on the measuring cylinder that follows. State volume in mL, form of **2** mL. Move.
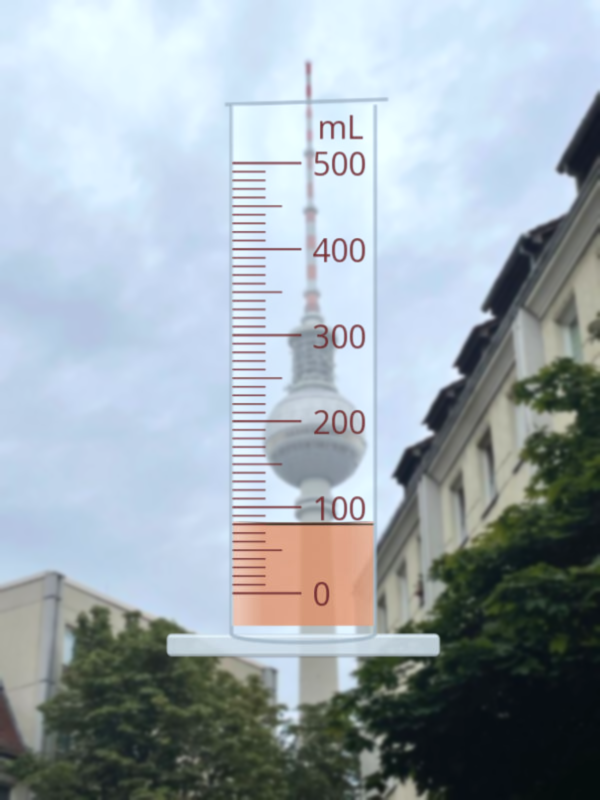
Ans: **80** mL
